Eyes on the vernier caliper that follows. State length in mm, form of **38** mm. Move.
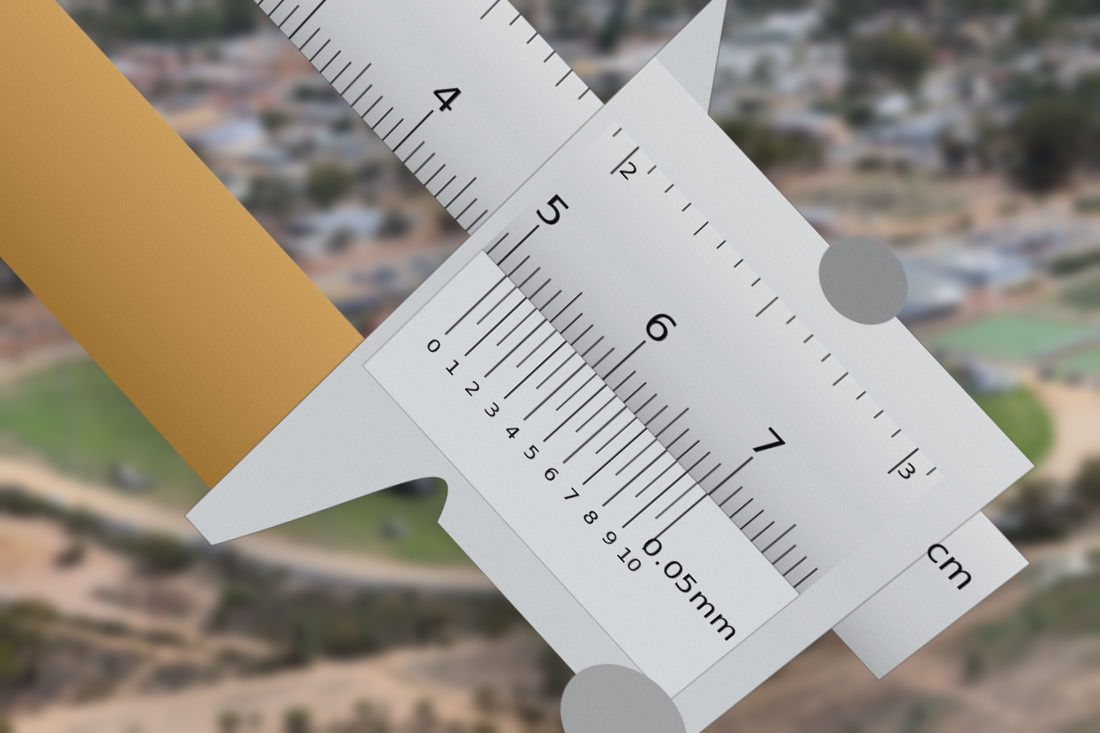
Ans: **50.9** mm
